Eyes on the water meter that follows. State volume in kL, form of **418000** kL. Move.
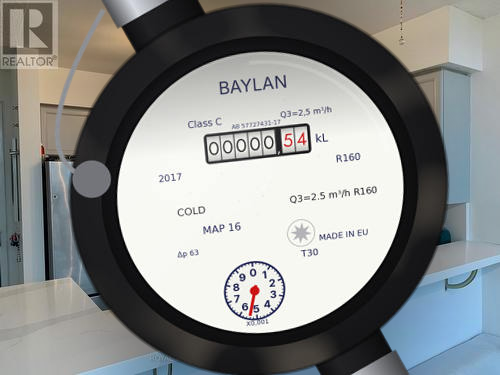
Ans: **0.545** kL
